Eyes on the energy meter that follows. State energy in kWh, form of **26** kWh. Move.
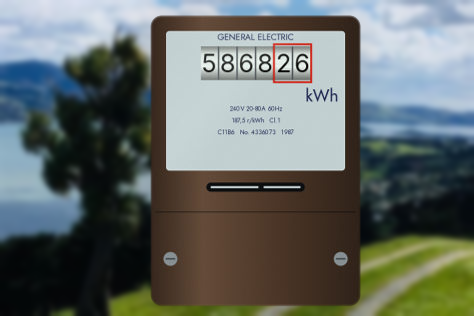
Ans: **5868.26** kWh
